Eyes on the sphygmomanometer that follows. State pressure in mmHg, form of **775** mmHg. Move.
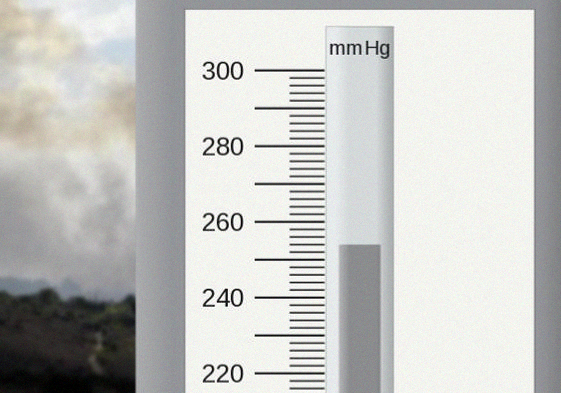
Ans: **254** mmHg
